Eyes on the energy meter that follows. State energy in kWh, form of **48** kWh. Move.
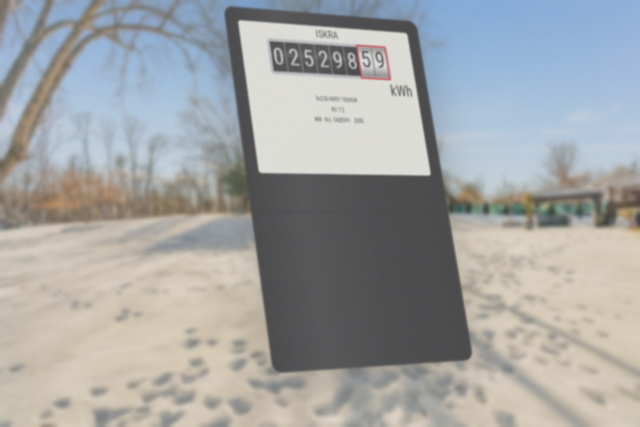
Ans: **25298.59** kWh
